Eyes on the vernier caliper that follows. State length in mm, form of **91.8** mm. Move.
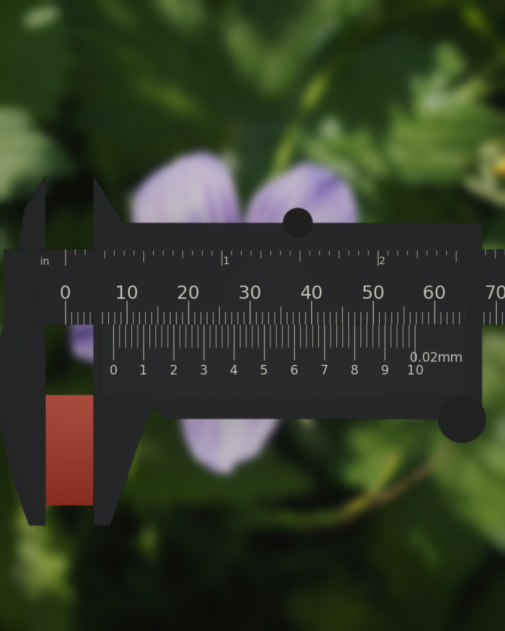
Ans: **7.8** mm
